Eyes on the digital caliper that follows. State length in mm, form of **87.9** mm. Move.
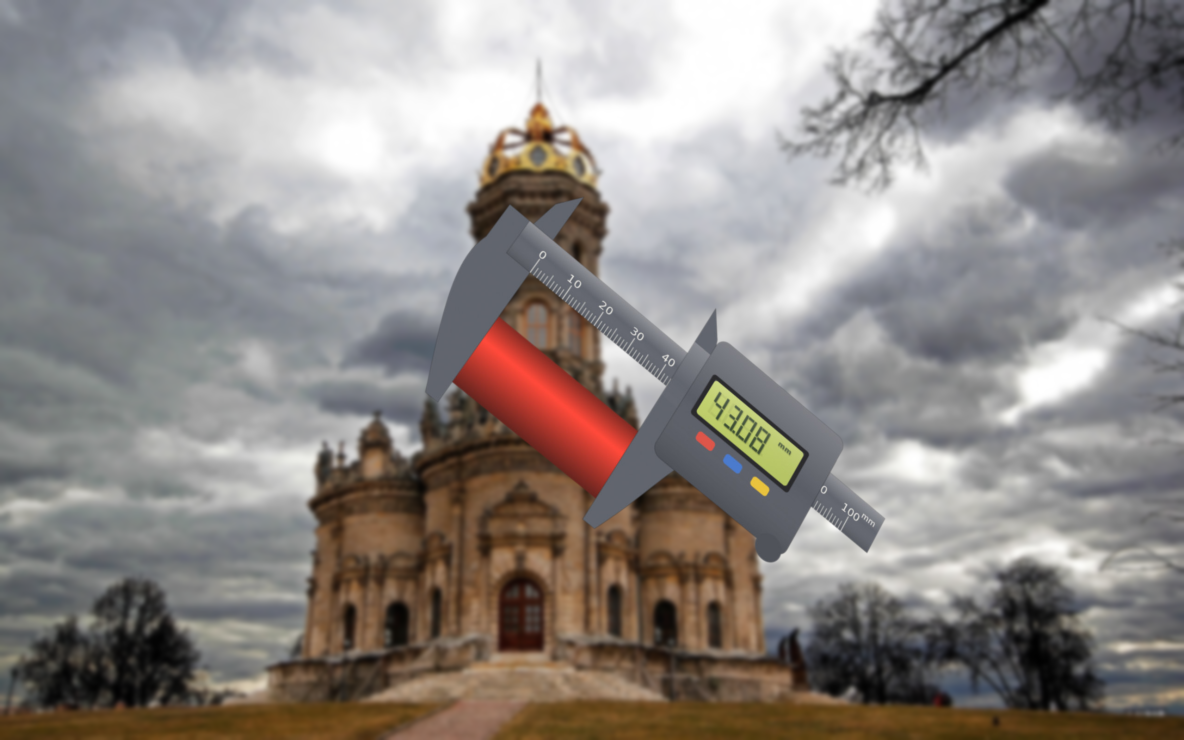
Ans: **43.08** mm
